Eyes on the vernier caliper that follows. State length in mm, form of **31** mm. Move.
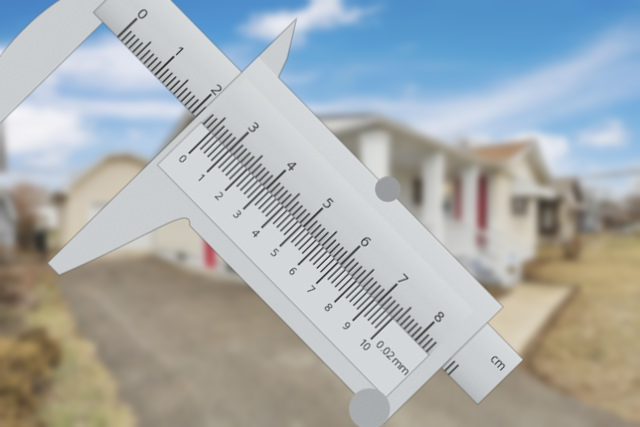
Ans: **25.0** mm
